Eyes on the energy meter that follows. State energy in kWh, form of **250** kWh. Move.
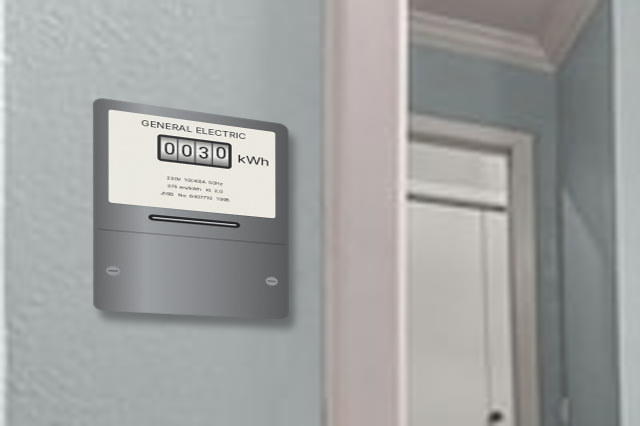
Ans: **30** kWh
